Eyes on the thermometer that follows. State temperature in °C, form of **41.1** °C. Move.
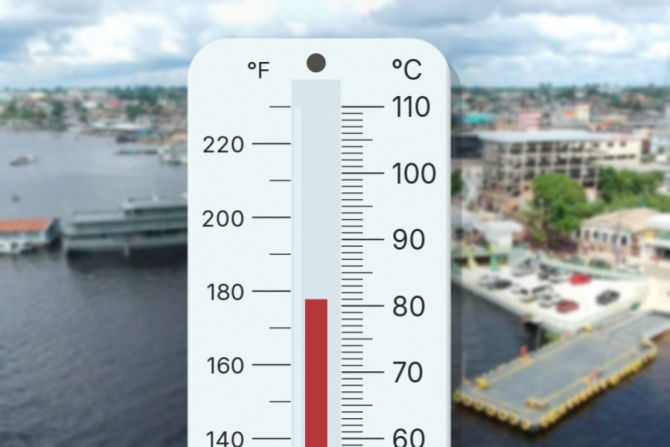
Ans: **81** °C
